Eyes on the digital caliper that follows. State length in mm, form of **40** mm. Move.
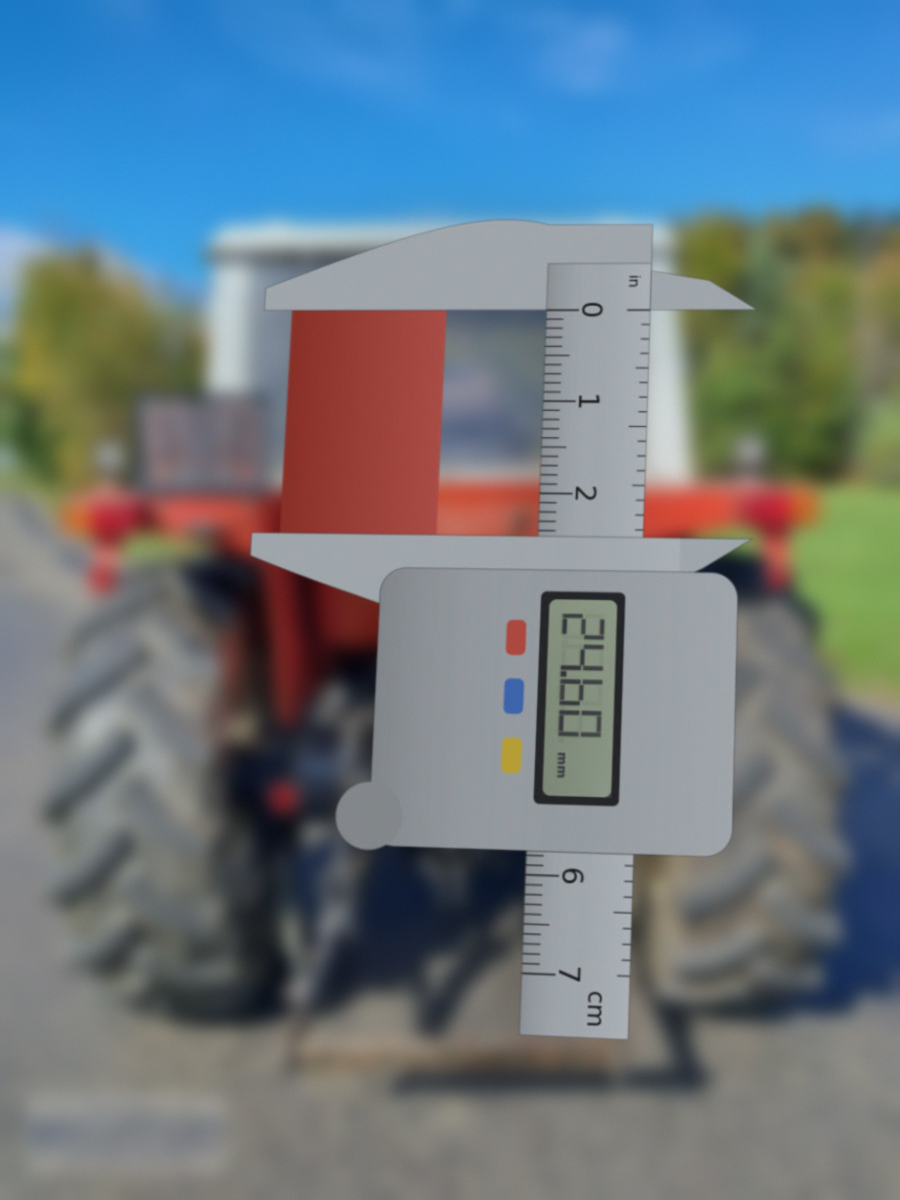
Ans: **24.60** mm
